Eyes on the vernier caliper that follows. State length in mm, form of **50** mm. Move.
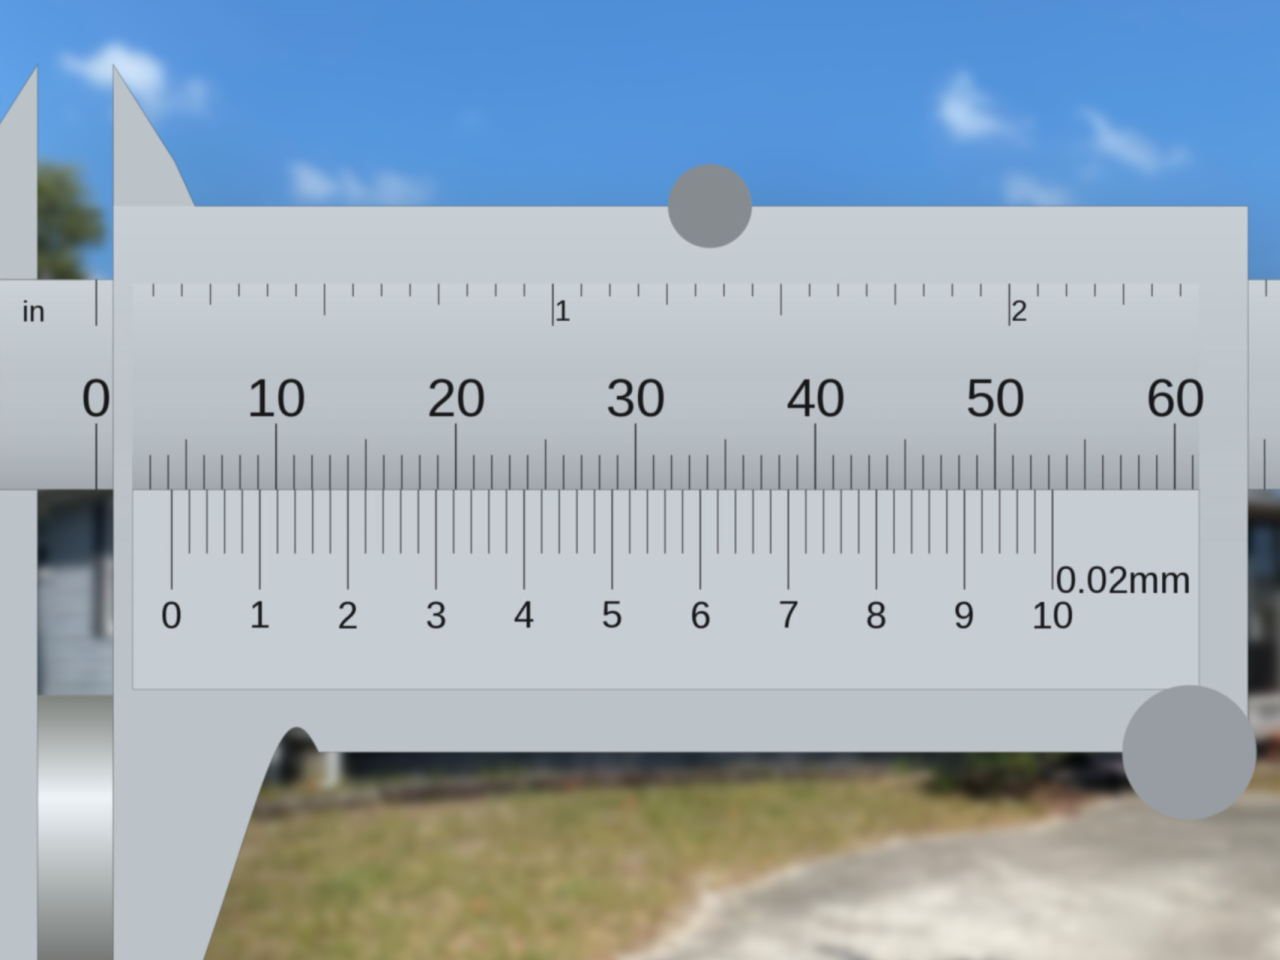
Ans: **4.2** mm
